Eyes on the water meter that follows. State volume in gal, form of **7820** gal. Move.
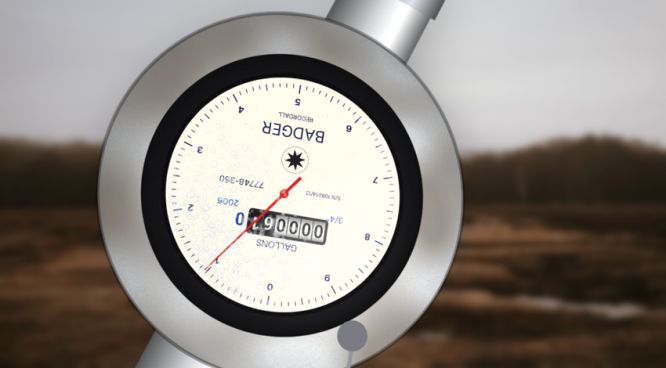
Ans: **611.0** gal
